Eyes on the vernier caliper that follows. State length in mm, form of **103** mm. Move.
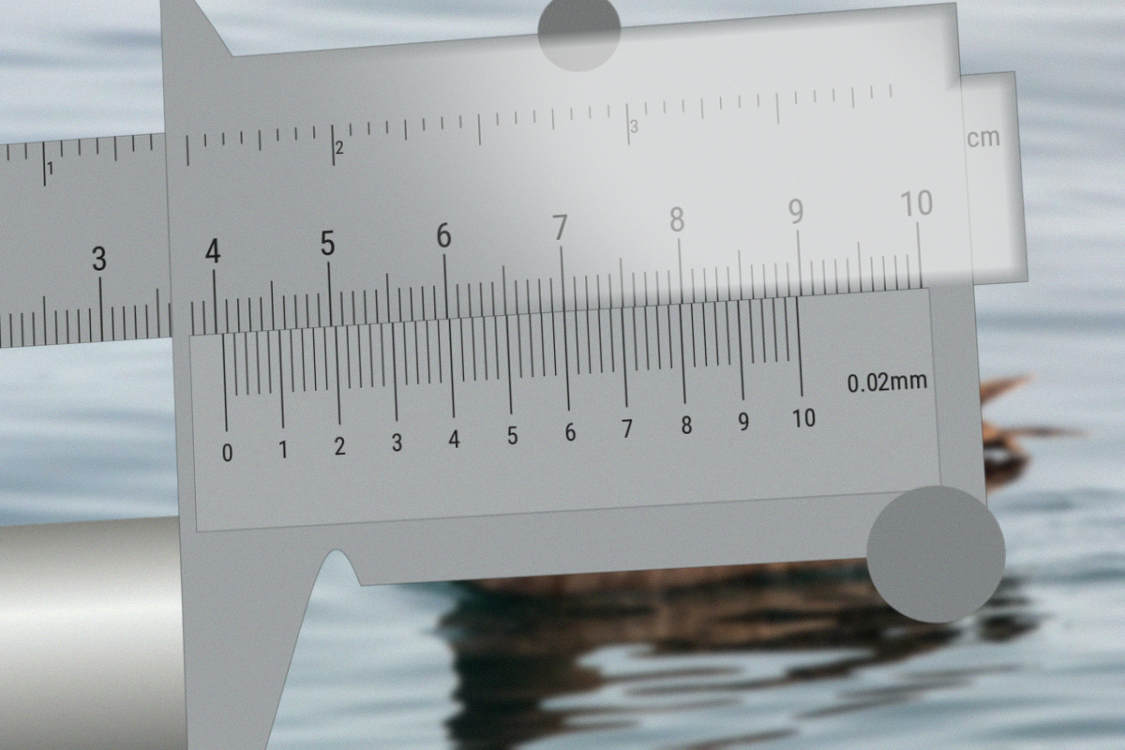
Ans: **40.6** mm
